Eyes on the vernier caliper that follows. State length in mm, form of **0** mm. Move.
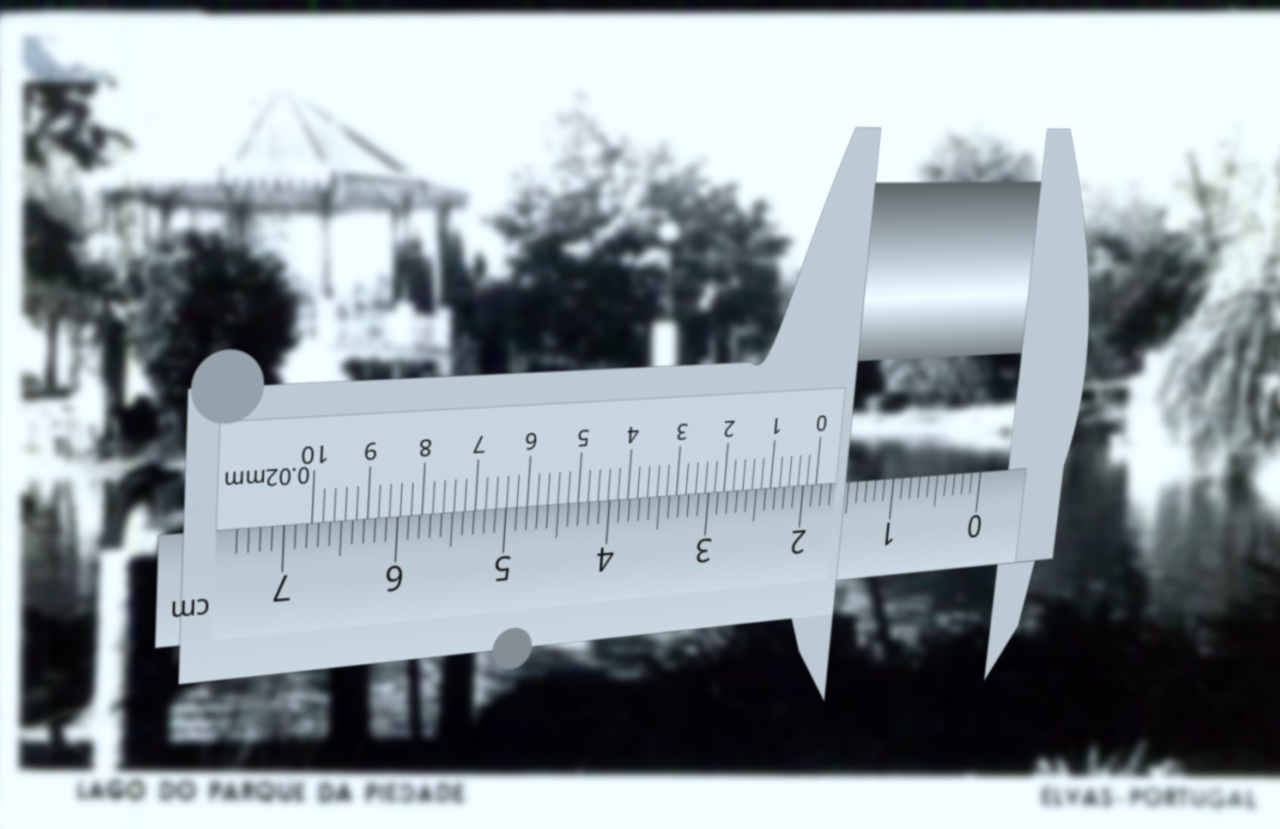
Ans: **18.6** mm
